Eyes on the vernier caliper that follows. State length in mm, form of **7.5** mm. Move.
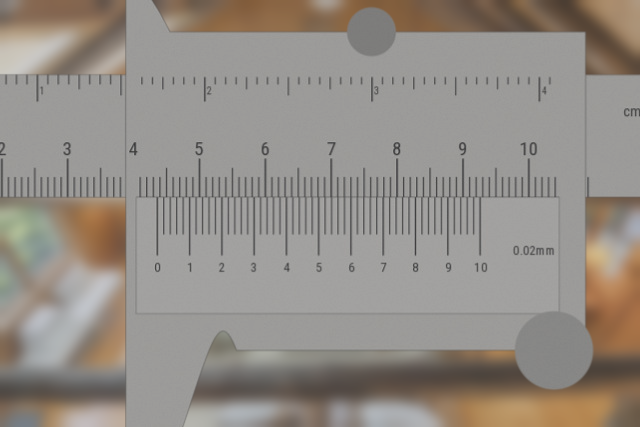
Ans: **43.6** mm
